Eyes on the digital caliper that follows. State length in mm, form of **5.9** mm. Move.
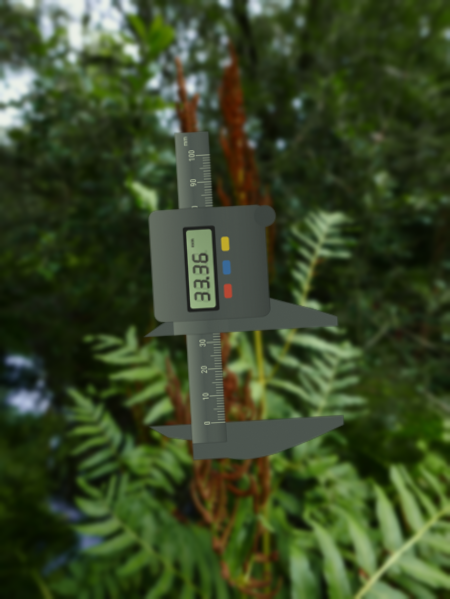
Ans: **33.36** mm
